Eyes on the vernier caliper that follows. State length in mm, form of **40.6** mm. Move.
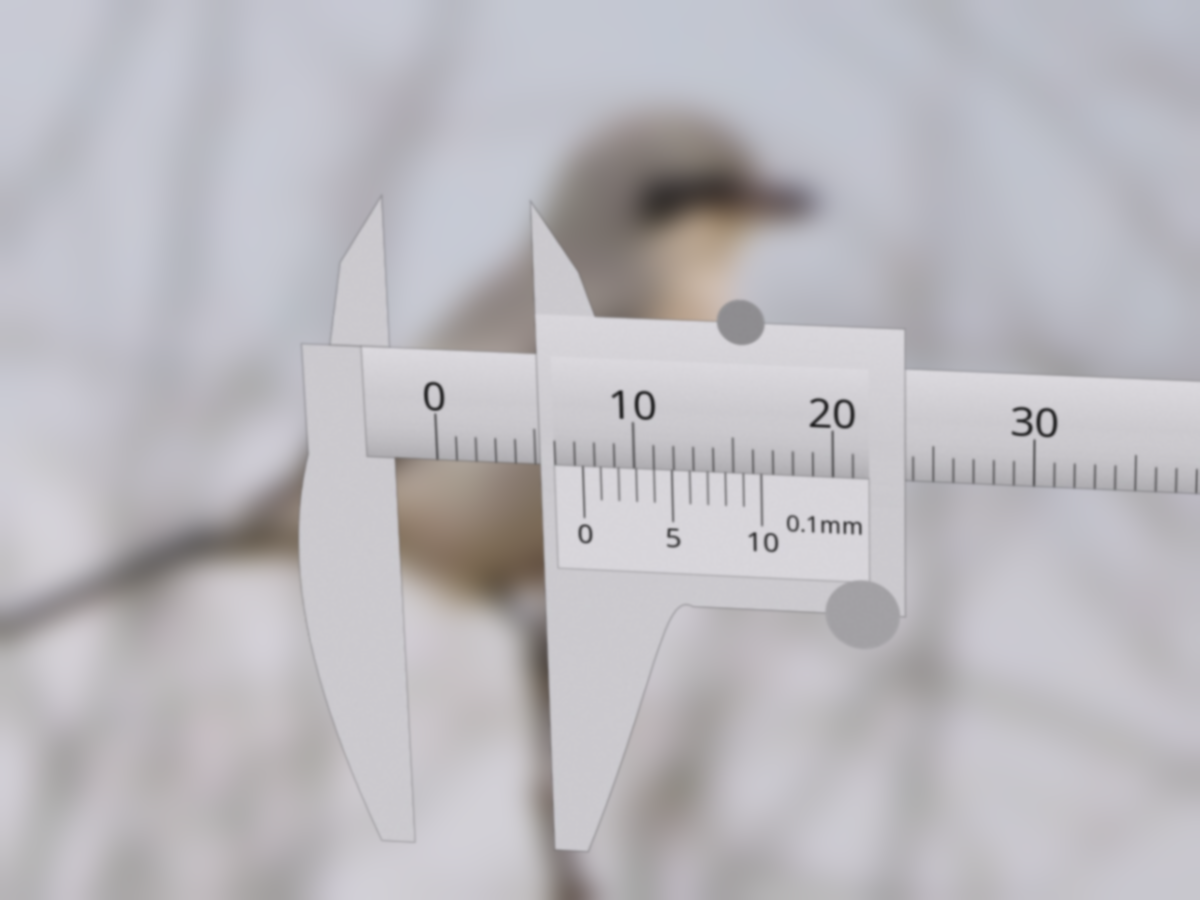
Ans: **7.4** mm
